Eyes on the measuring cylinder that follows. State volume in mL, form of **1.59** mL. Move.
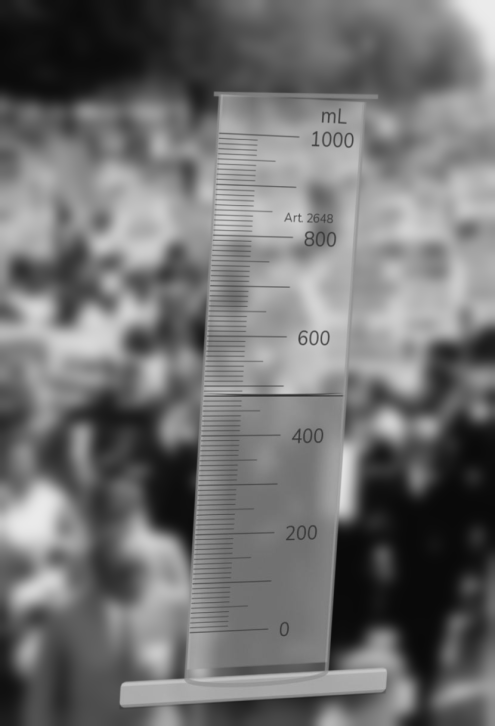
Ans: **480** mL
